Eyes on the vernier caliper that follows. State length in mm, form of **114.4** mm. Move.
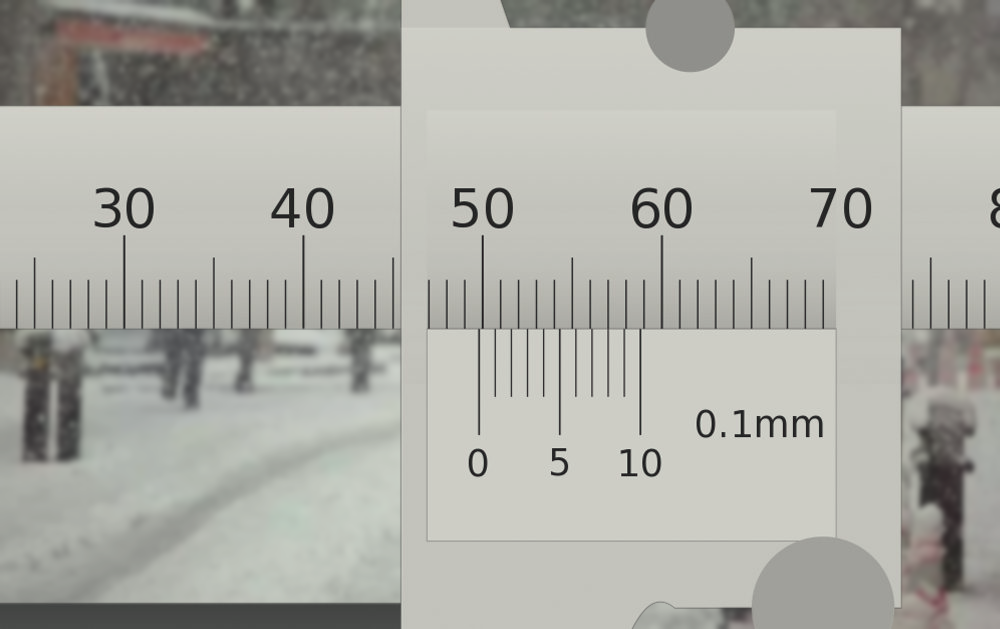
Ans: **49.8** mm
